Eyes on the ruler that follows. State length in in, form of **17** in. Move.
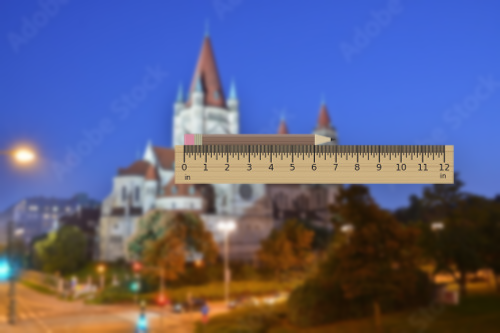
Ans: **7** in
